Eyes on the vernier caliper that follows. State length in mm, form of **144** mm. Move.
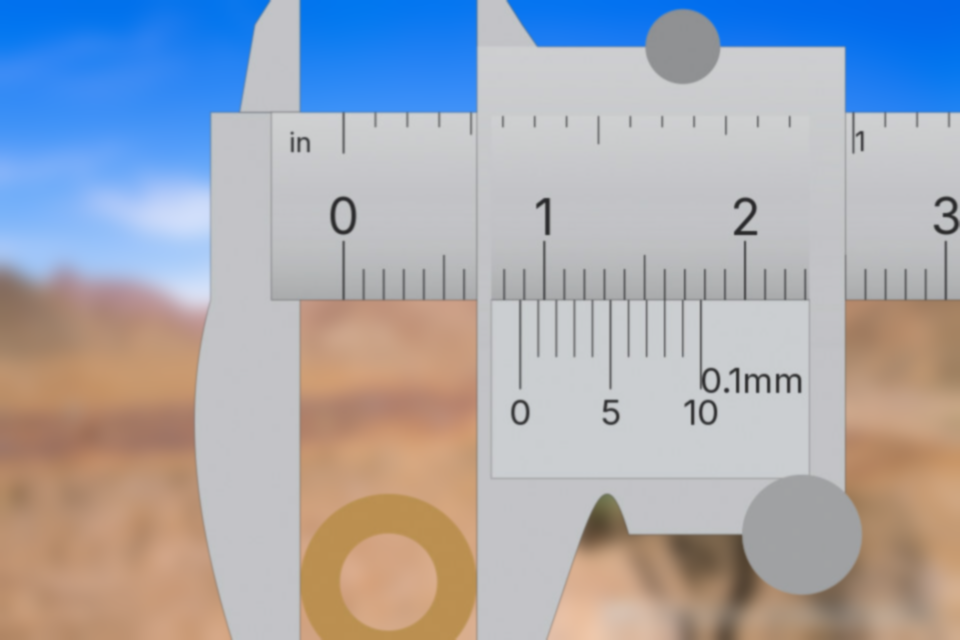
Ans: **8.8** mm
